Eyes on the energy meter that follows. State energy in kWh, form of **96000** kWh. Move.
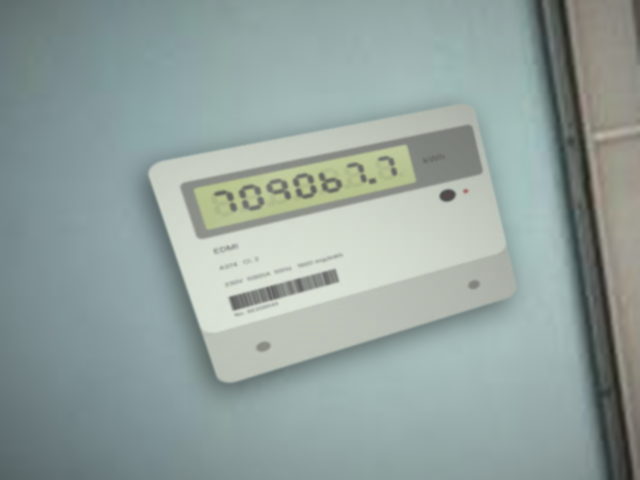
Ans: **709067.7** kWh
